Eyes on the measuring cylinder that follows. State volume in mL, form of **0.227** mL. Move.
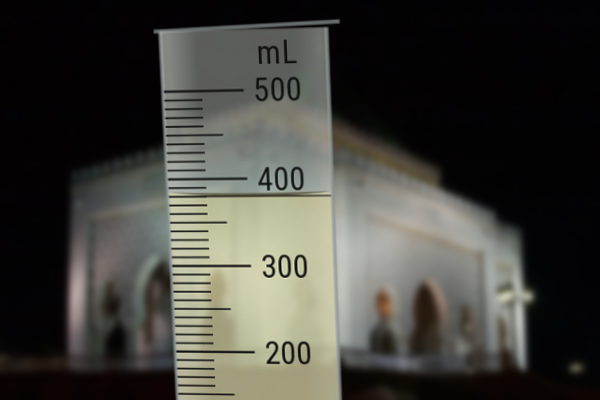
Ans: **380** mL
